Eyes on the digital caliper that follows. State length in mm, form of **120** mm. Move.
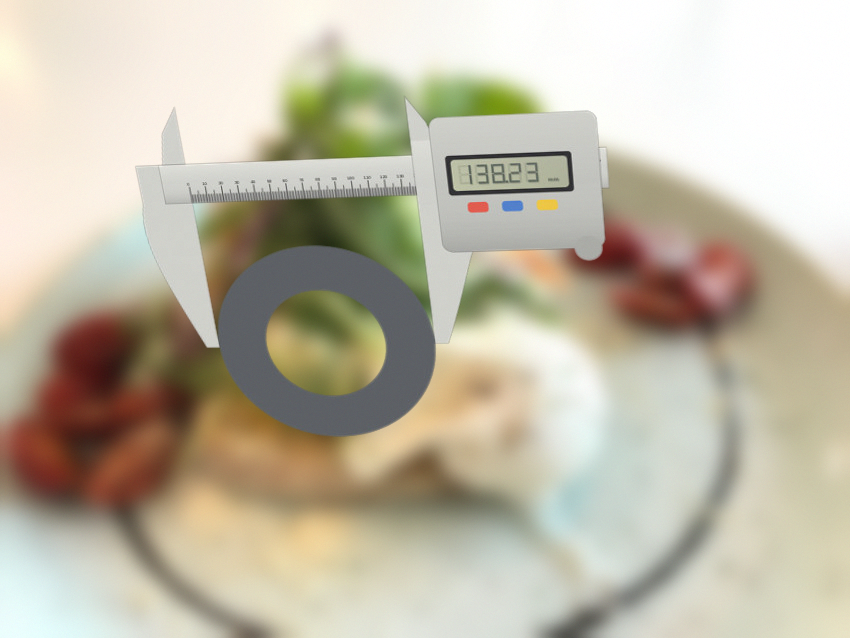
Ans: **138.23** mm
